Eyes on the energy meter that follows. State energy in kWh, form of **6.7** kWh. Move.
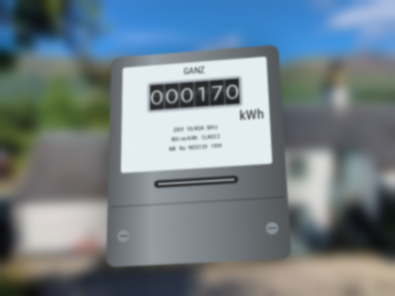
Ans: **170** kWh
